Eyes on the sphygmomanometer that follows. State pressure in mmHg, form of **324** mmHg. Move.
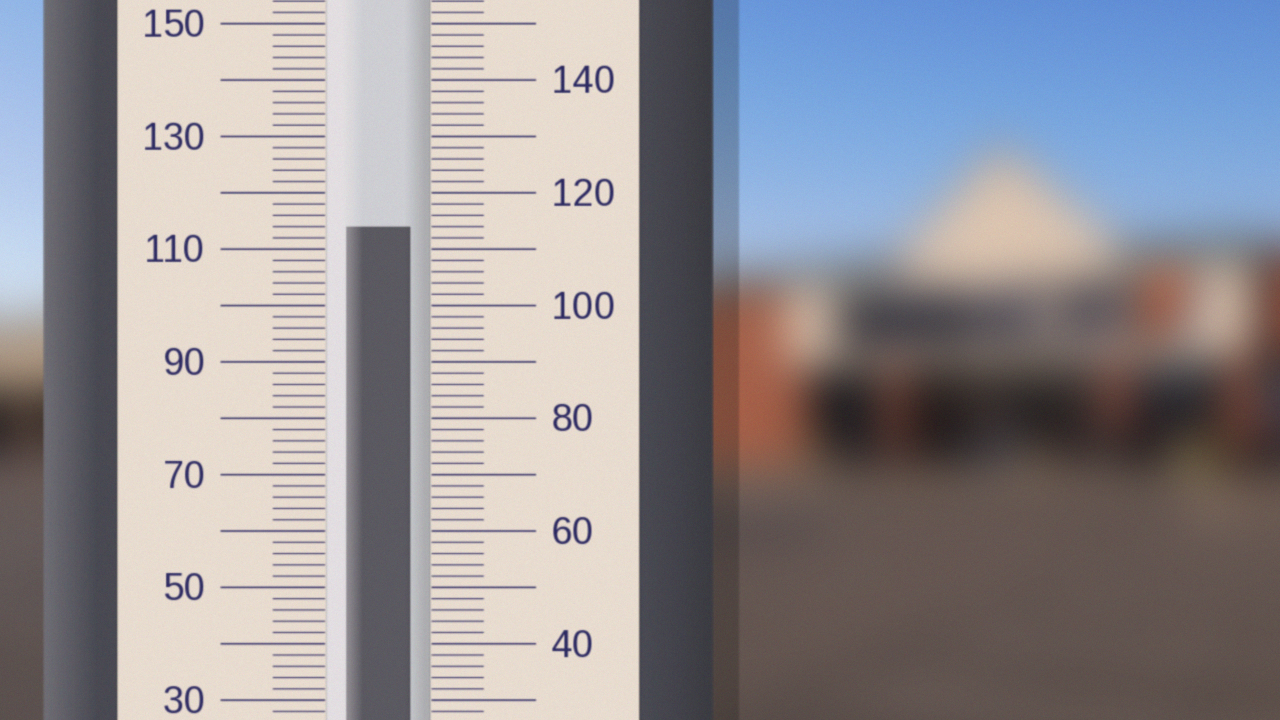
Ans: **114** mmHg
